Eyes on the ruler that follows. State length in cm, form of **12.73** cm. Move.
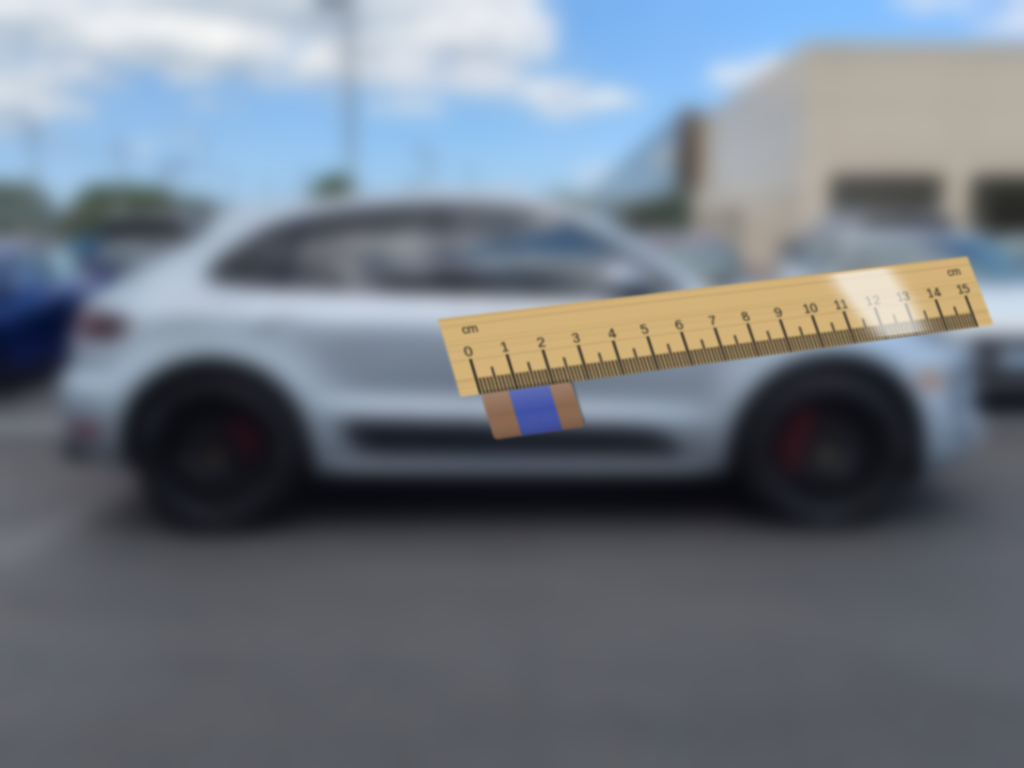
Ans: **2.5** cm
